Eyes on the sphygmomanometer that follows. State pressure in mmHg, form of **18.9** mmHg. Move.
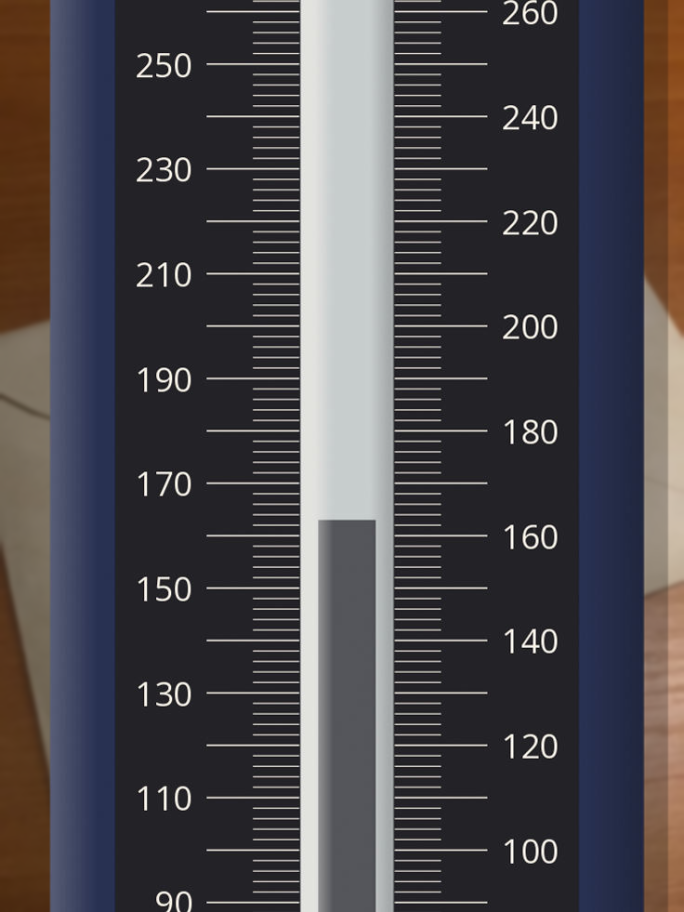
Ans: **163** mmHg
